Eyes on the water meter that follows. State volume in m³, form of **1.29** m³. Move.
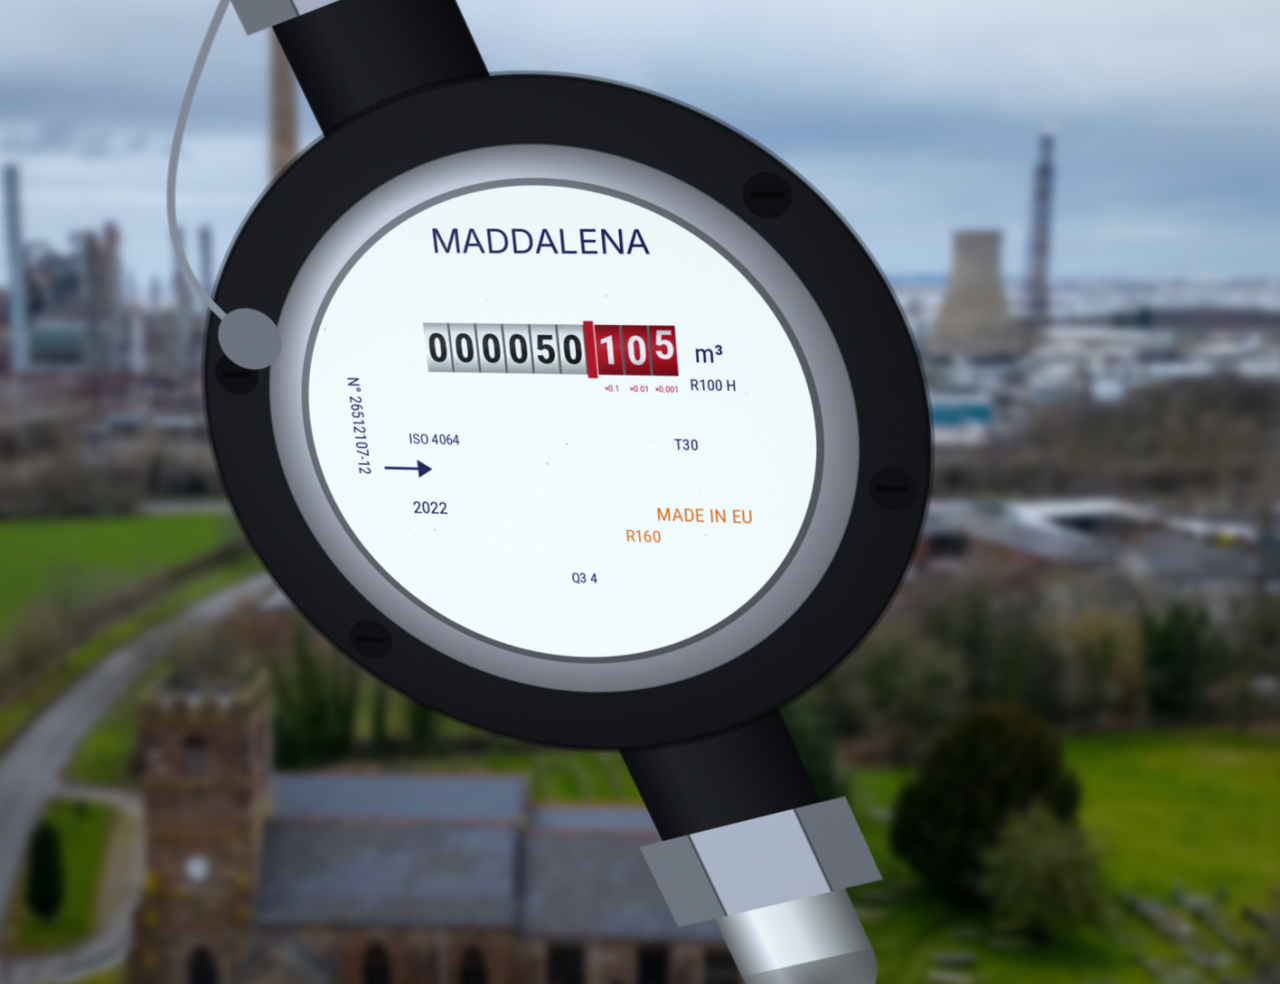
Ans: **50.105** m³
